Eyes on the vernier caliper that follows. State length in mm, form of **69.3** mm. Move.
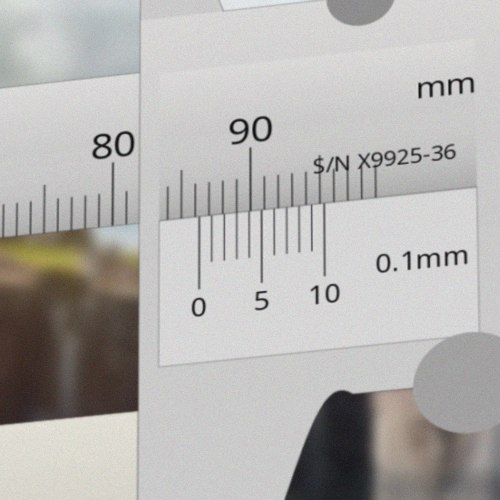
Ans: **86.3** mm
